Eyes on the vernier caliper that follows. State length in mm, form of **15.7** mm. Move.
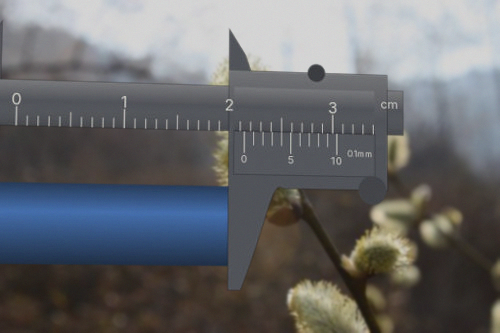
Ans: **21.4** mm
